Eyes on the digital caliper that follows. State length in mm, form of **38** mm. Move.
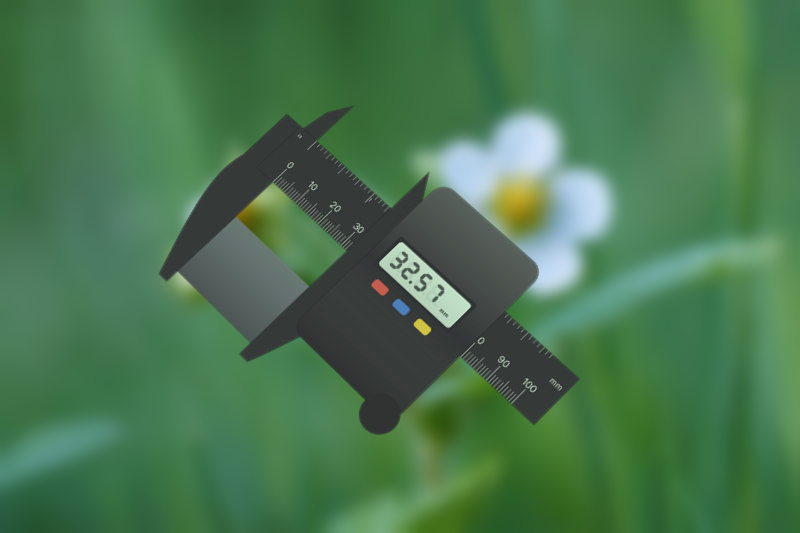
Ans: **32.57** mm
